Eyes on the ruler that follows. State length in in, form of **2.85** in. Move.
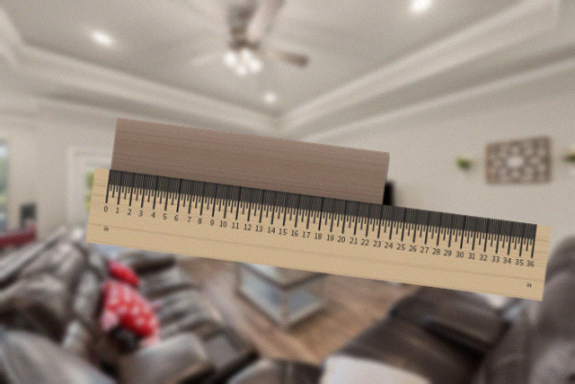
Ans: **23** in
